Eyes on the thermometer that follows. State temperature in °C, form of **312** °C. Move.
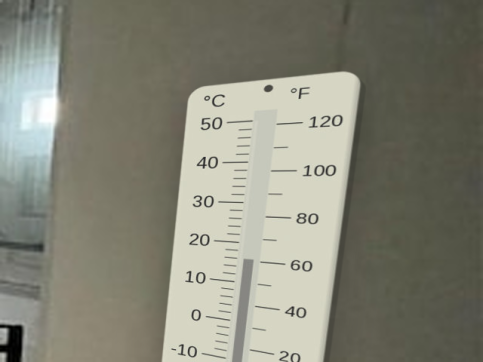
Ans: **16** °C
